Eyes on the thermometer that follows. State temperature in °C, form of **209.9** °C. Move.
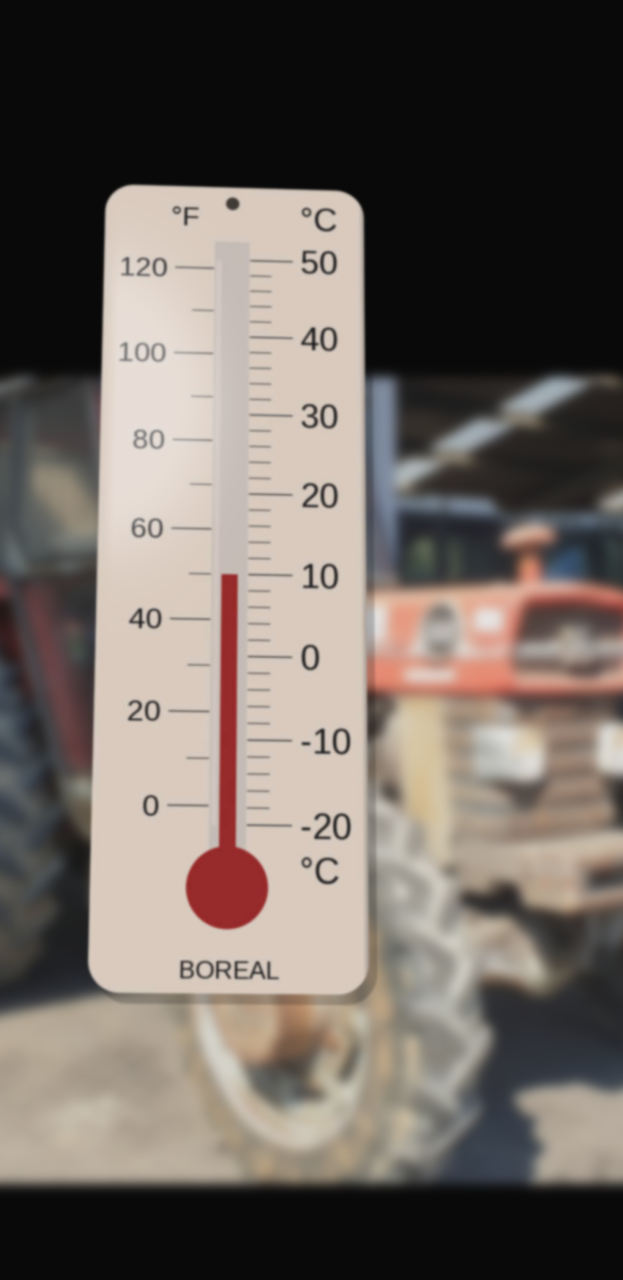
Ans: **10** °C
